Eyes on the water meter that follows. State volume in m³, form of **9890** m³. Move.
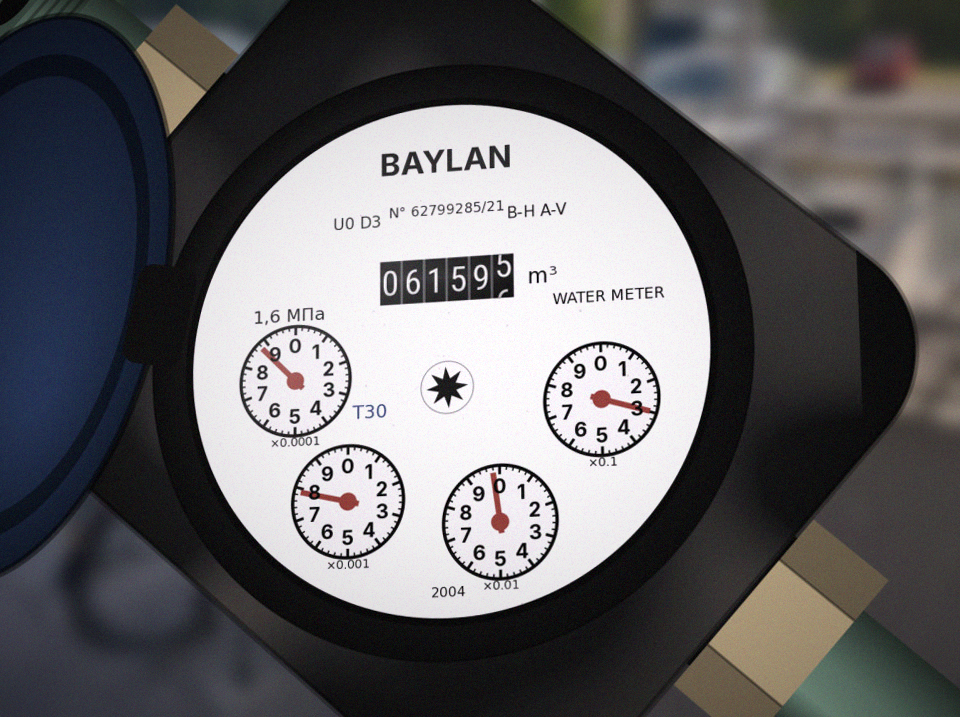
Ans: **61595.2978** m³
